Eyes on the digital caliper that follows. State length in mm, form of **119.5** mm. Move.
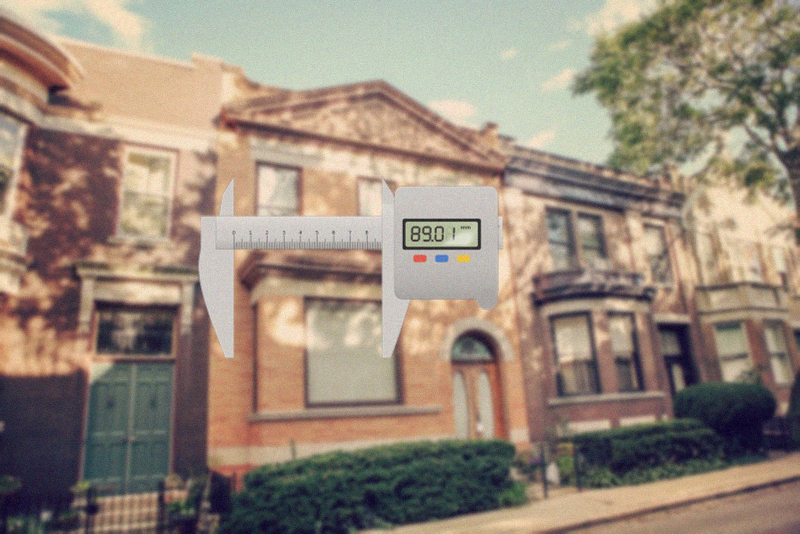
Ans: **89.01** mm
